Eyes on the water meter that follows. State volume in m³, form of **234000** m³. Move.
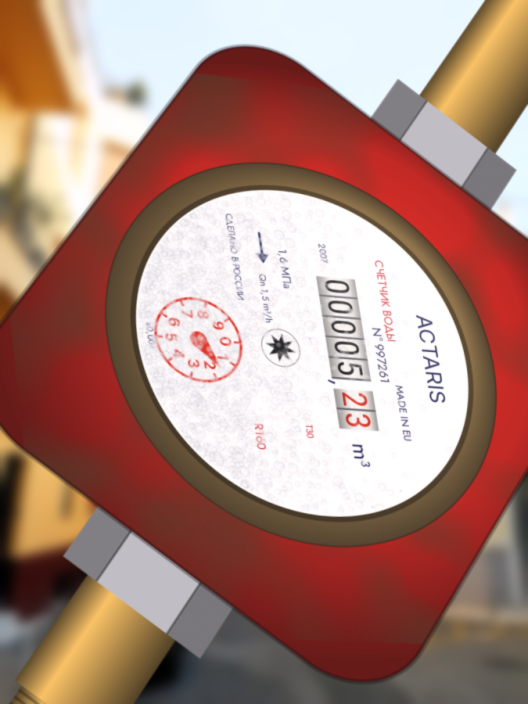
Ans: **5.231** m³
